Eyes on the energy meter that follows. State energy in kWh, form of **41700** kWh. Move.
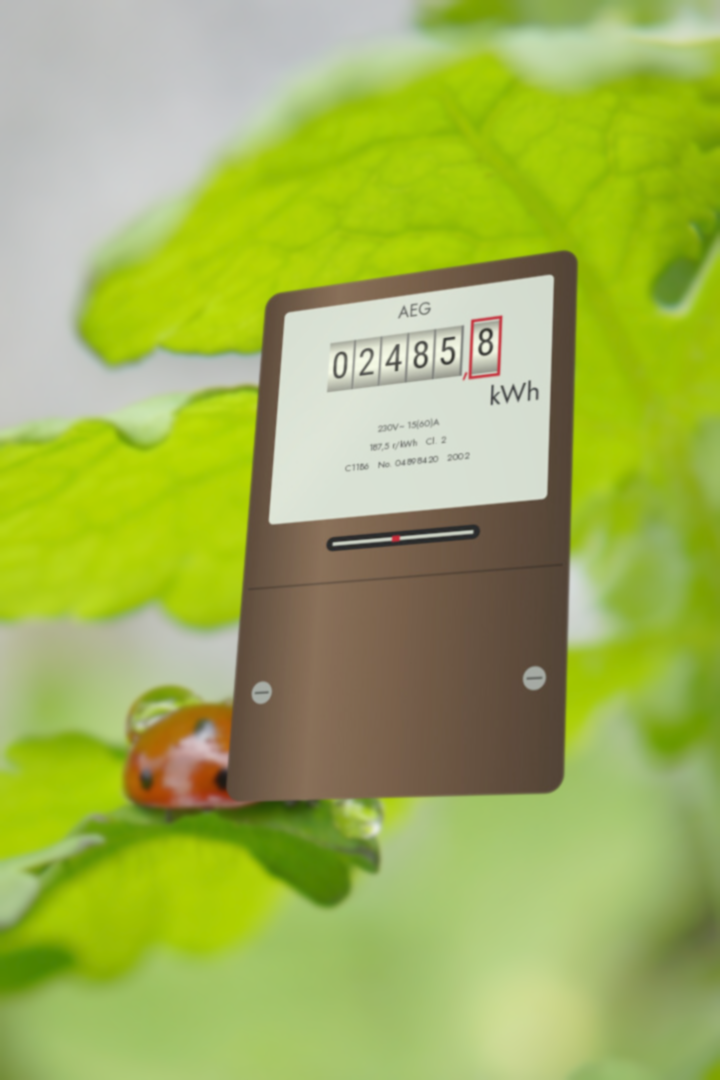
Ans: **2485.8** kWh
